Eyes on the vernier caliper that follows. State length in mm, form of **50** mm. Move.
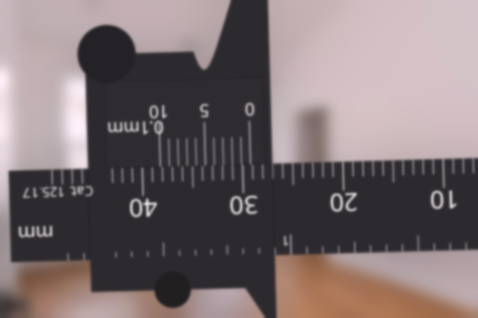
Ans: **29.2** mm
